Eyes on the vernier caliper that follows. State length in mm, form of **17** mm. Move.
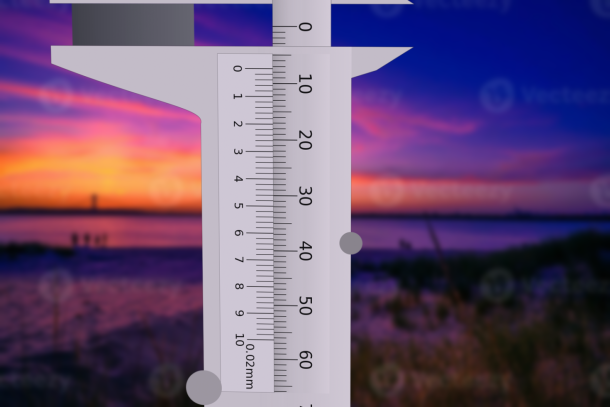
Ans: **7.4** mm
